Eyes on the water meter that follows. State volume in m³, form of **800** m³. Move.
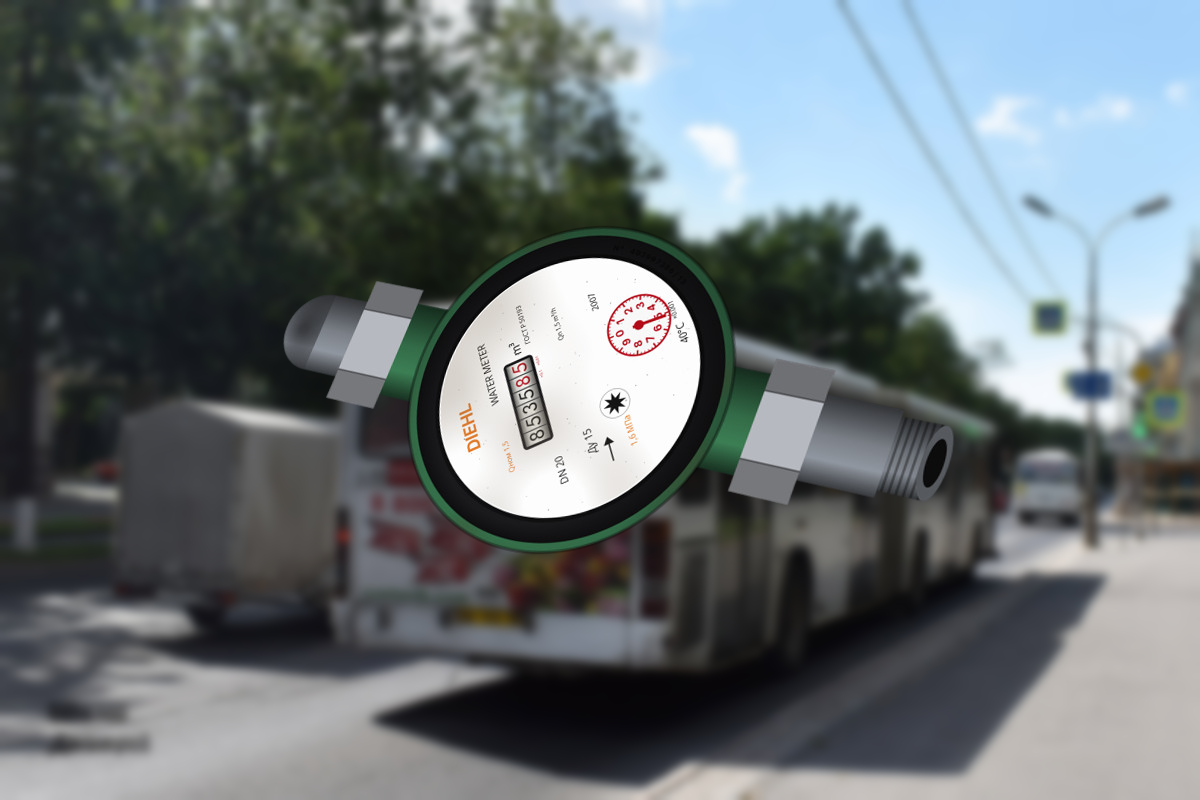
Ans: **8535.855** m³
